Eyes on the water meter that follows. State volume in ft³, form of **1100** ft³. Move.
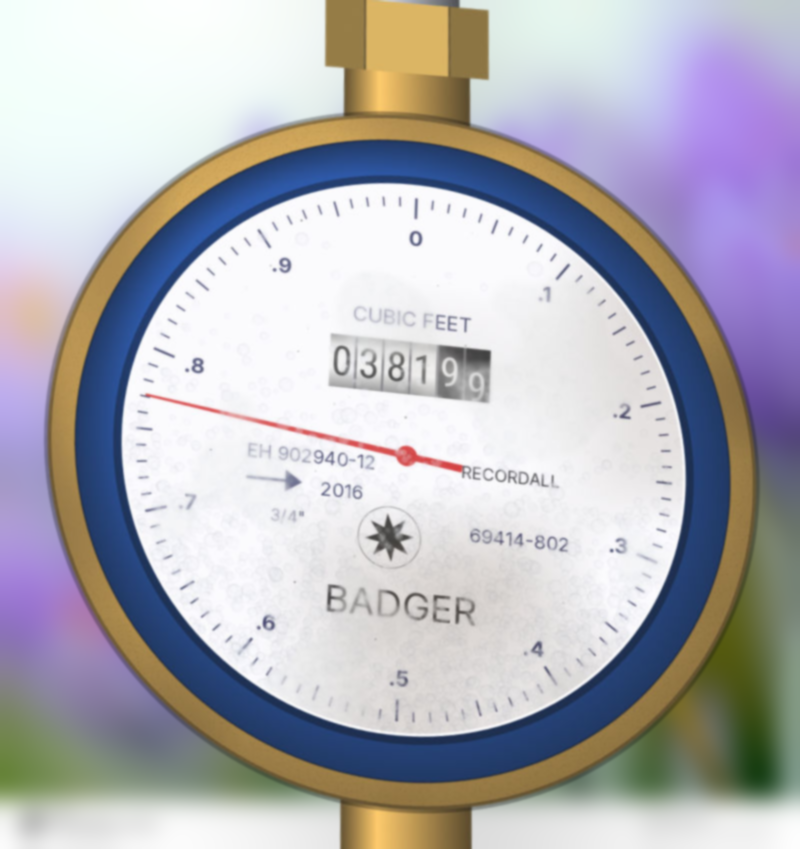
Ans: **38198.77** ft³
